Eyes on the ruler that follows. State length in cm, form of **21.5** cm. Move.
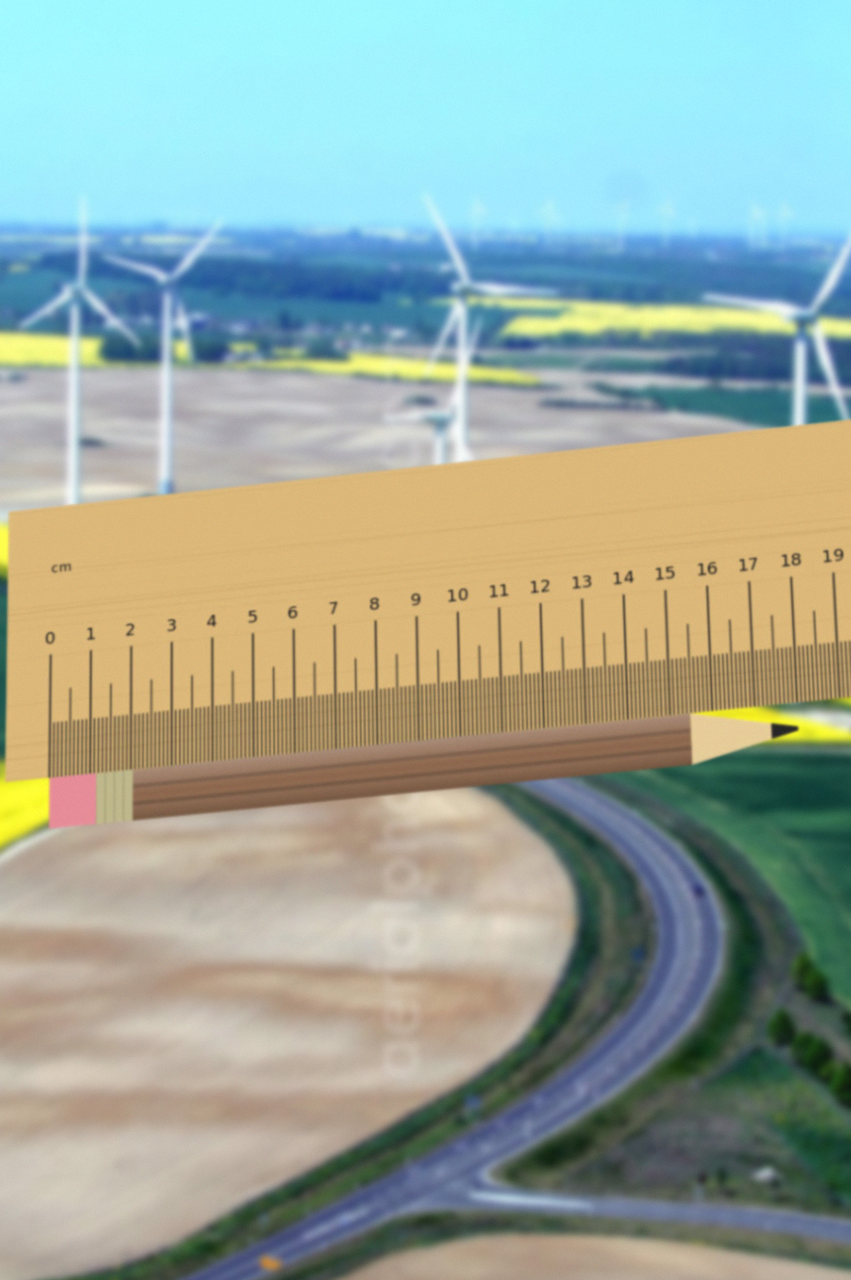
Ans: **18** cm
